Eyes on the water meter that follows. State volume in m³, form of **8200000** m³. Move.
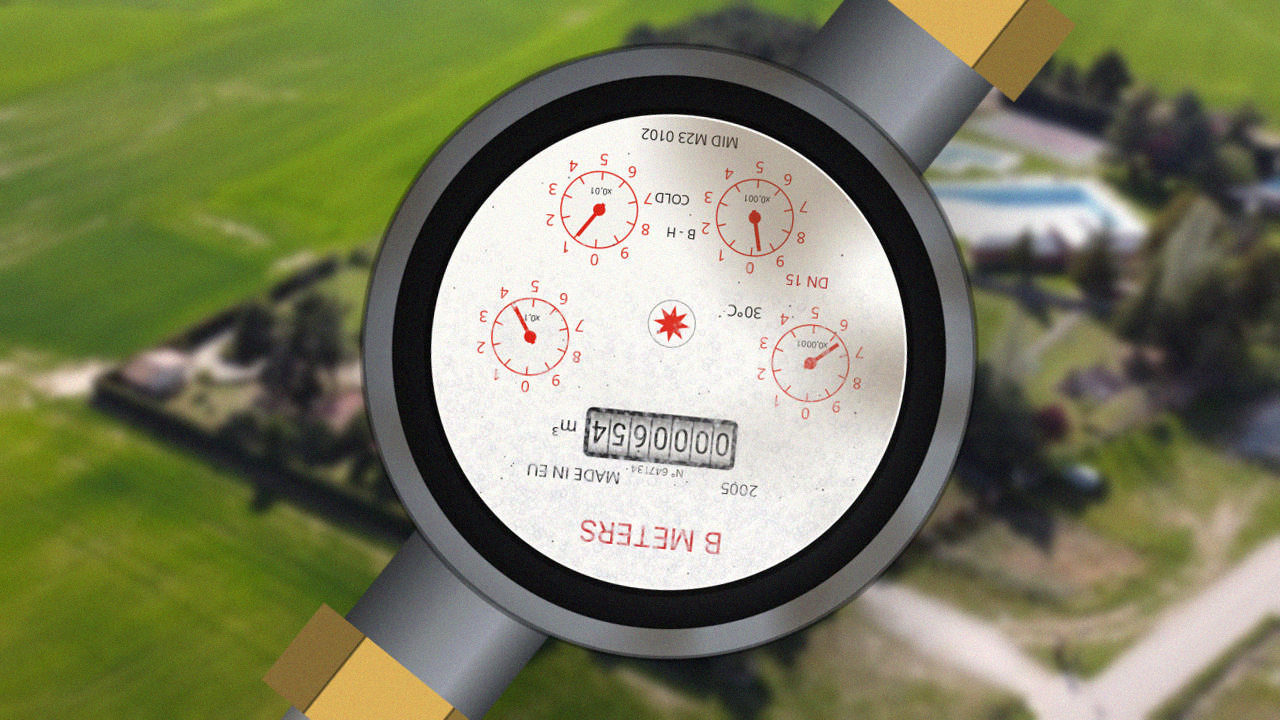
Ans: **654.4096** m³
